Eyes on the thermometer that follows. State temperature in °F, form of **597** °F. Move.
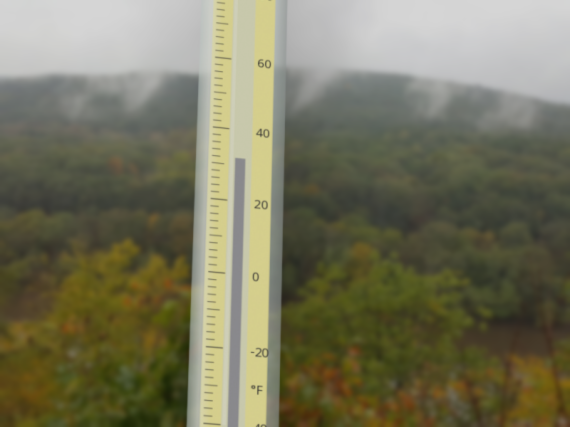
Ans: **32** °F
